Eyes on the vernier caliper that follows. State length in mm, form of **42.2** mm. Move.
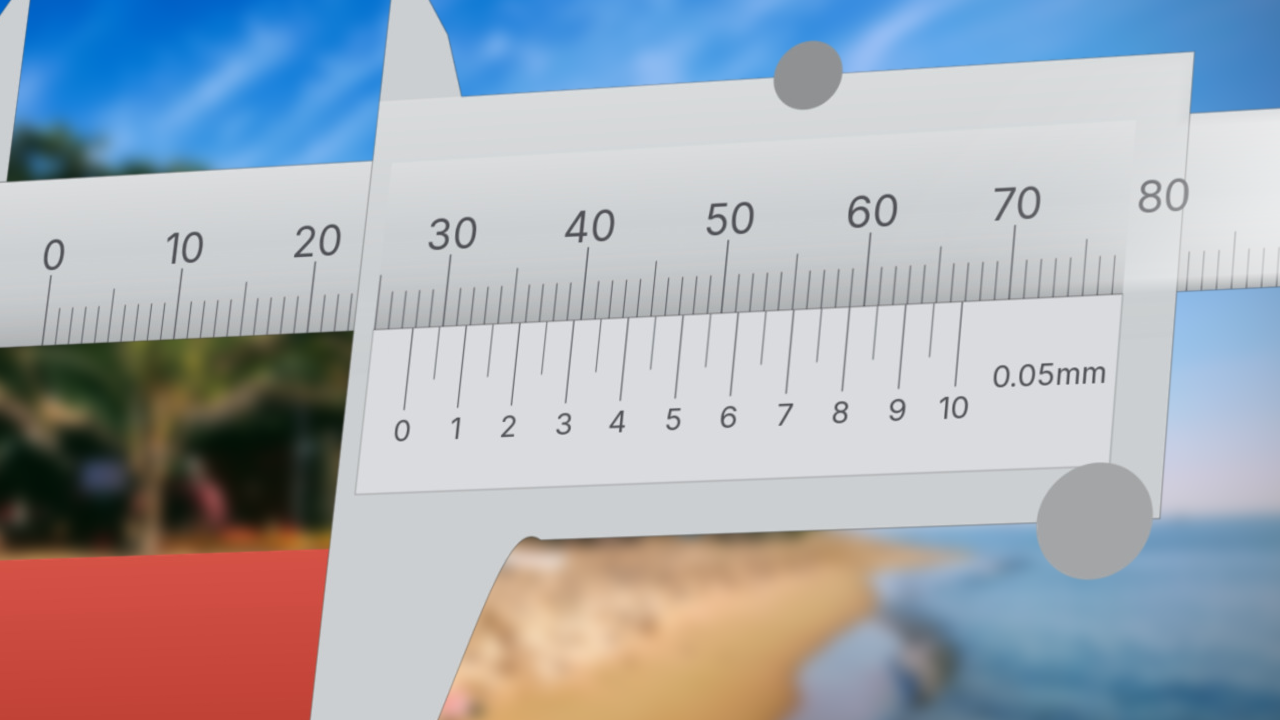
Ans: **27.8** mm
